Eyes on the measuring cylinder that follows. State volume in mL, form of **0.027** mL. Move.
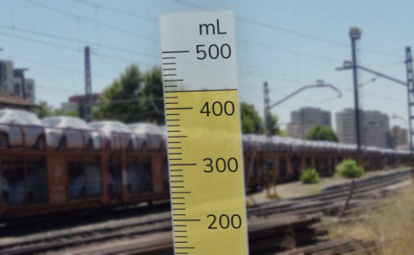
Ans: **430** mL
